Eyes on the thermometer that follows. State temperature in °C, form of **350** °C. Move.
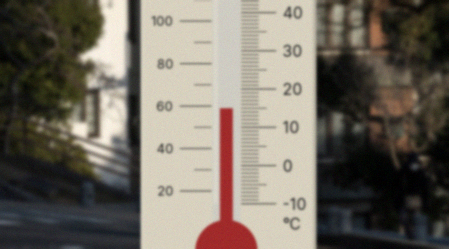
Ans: **15** °C
